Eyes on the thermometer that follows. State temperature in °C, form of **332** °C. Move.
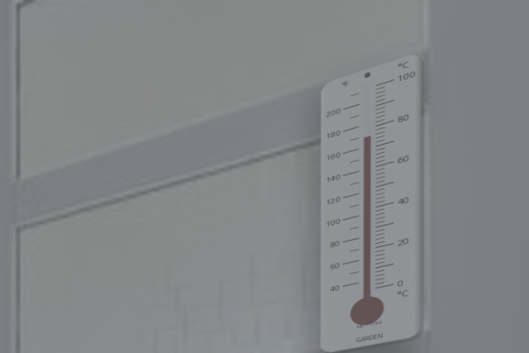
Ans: **76** °C
